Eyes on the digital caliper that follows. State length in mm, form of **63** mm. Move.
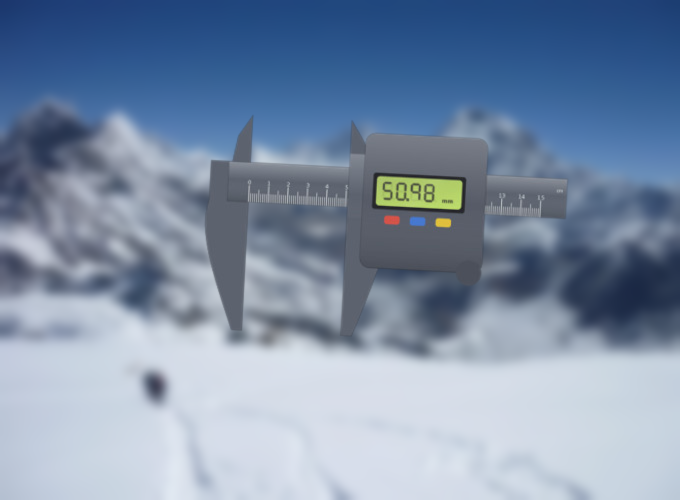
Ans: **50.98** mm
